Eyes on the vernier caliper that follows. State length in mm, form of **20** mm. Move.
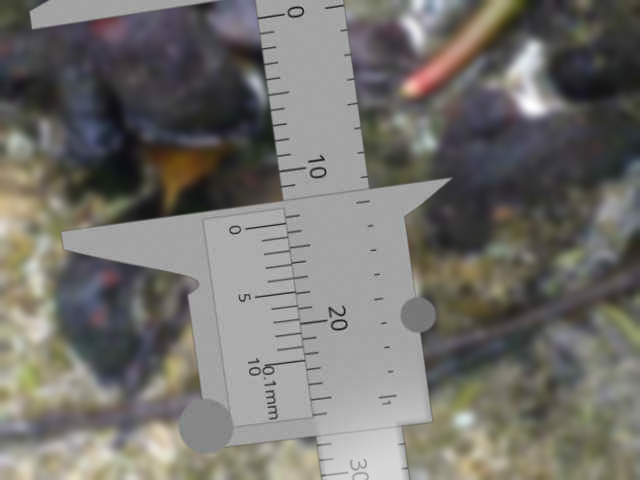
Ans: **13.4** mm
